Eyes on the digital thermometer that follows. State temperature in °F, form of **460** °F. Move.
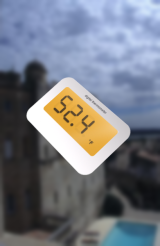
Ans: **52.4** °F
